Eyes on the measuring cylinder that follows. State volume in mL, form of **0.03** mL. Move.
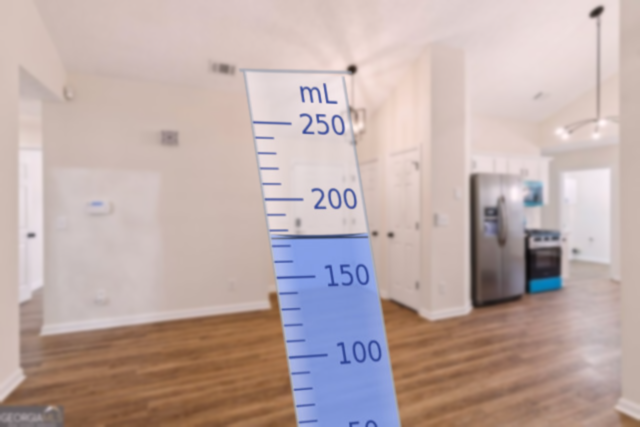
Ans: **175** mL
